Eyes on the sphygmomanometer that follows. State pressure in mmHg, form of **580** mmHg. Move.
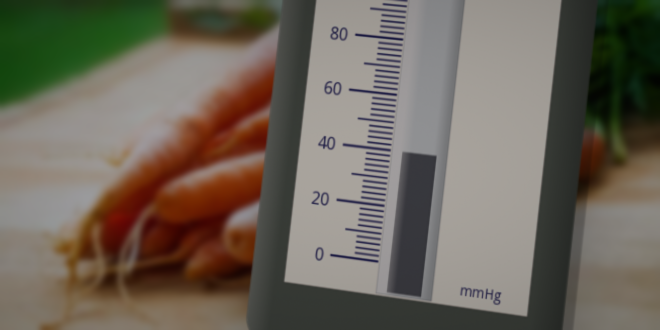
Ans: **40** mmHg
